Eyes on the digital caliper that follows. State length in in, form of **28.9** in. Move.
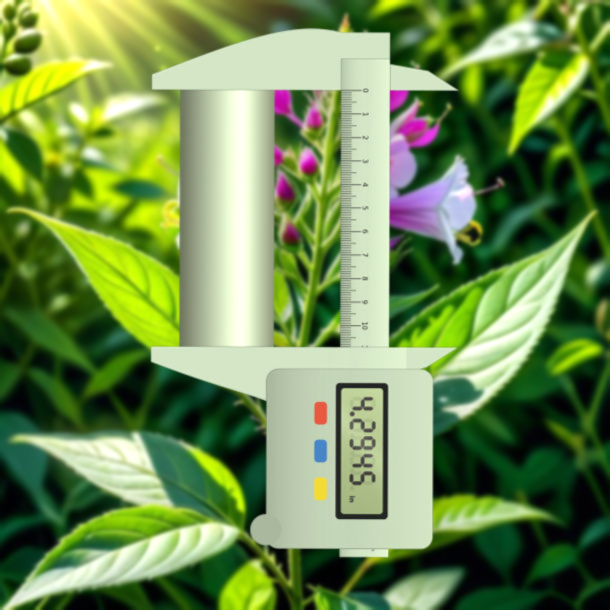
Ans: **4.2945** in
